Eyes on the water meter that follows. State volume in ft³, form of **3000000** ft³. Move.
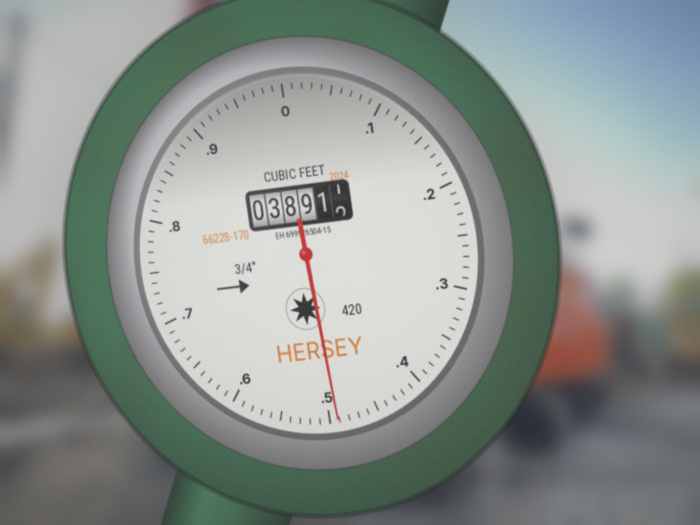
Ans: **38911.49** ft³
